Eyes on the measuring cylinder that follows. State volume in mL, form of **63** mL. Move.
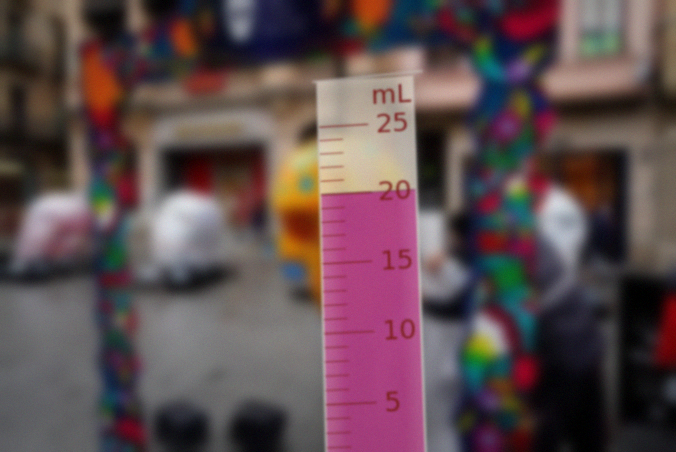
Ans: **20** mL
